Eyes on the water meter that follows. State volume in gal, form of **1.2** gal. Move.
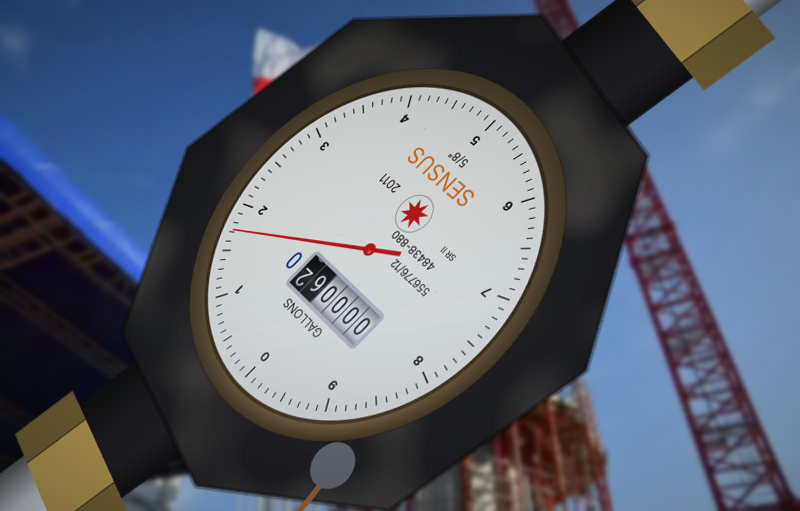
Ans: **621.7** gal
